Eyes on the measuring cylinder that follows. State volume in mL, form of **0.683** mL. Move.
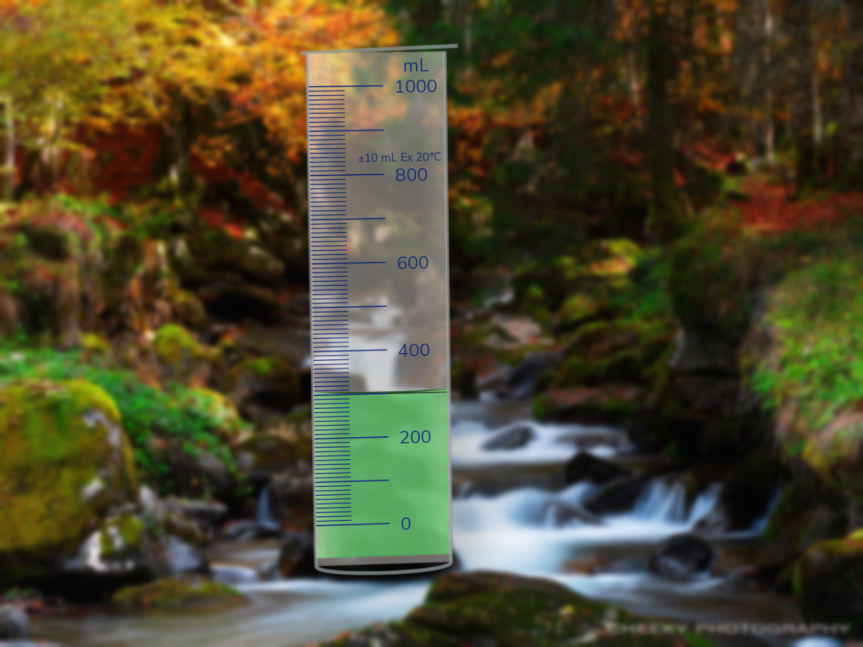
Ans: **300** mL
